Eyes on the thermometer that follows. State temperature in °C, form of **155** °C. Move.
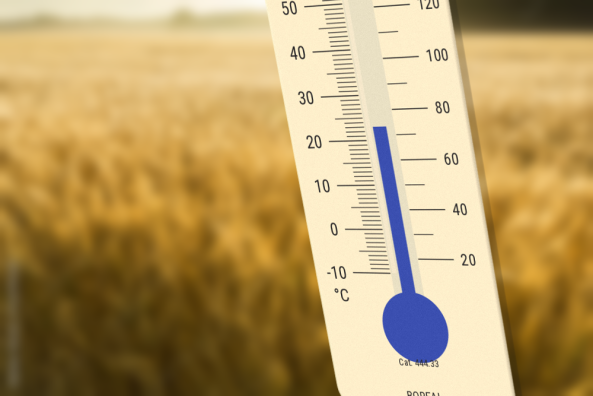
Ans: **23** °C
